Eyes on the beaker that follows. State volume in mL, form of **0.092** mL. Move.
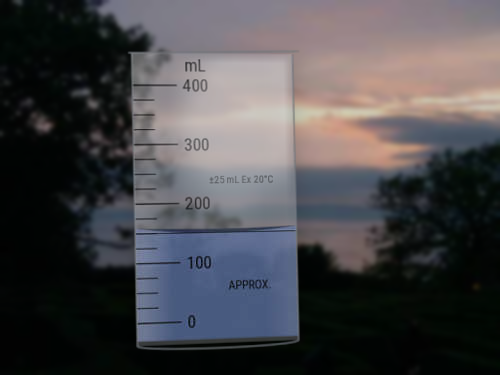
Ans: **150** mL
